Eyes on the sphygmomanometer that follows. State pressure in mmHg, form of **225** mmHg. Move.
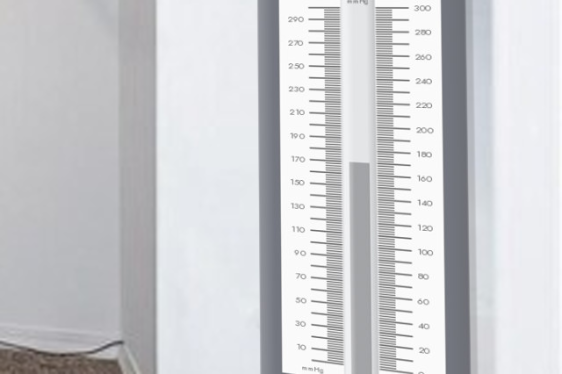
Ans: **170** mmHg
